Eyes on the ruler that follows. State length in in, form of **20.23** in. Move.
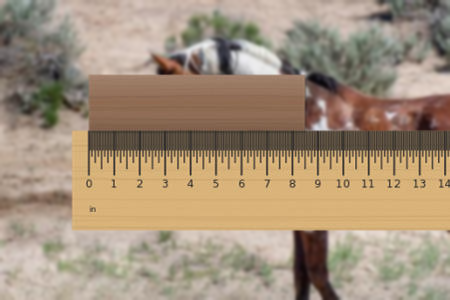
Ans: **8.5** in
